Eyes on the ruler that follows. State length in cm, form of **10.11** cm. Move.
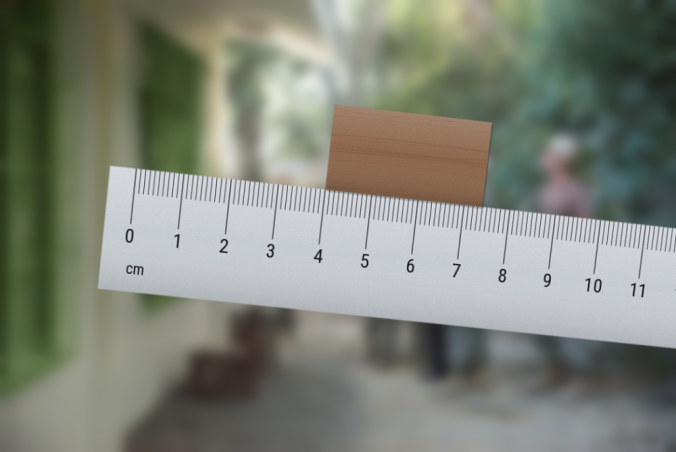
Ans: **3.4** cm
